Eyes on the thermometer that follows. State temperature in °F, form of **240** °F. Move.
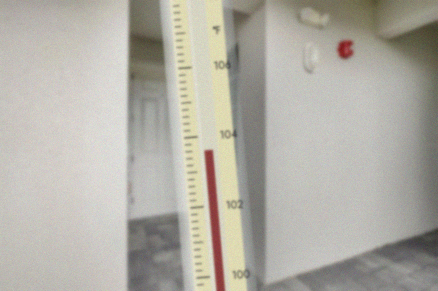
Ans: **103.6** °F
